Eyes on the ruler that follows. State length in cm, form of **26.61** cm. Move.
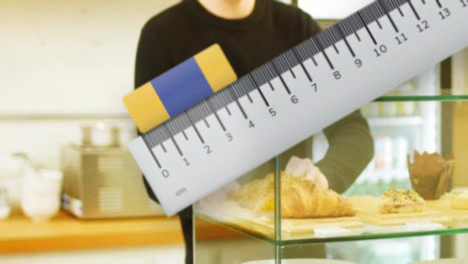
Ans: **4.5** cm
